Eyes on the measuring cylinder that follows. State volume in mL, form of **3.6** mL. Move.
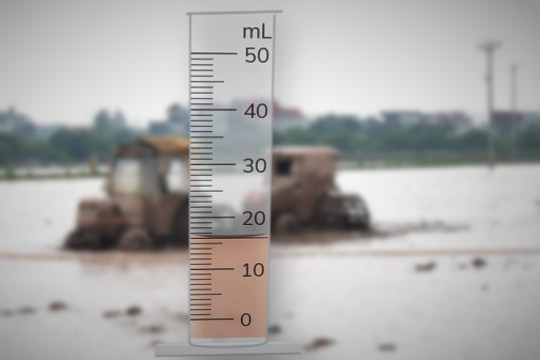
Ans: **16** mL
